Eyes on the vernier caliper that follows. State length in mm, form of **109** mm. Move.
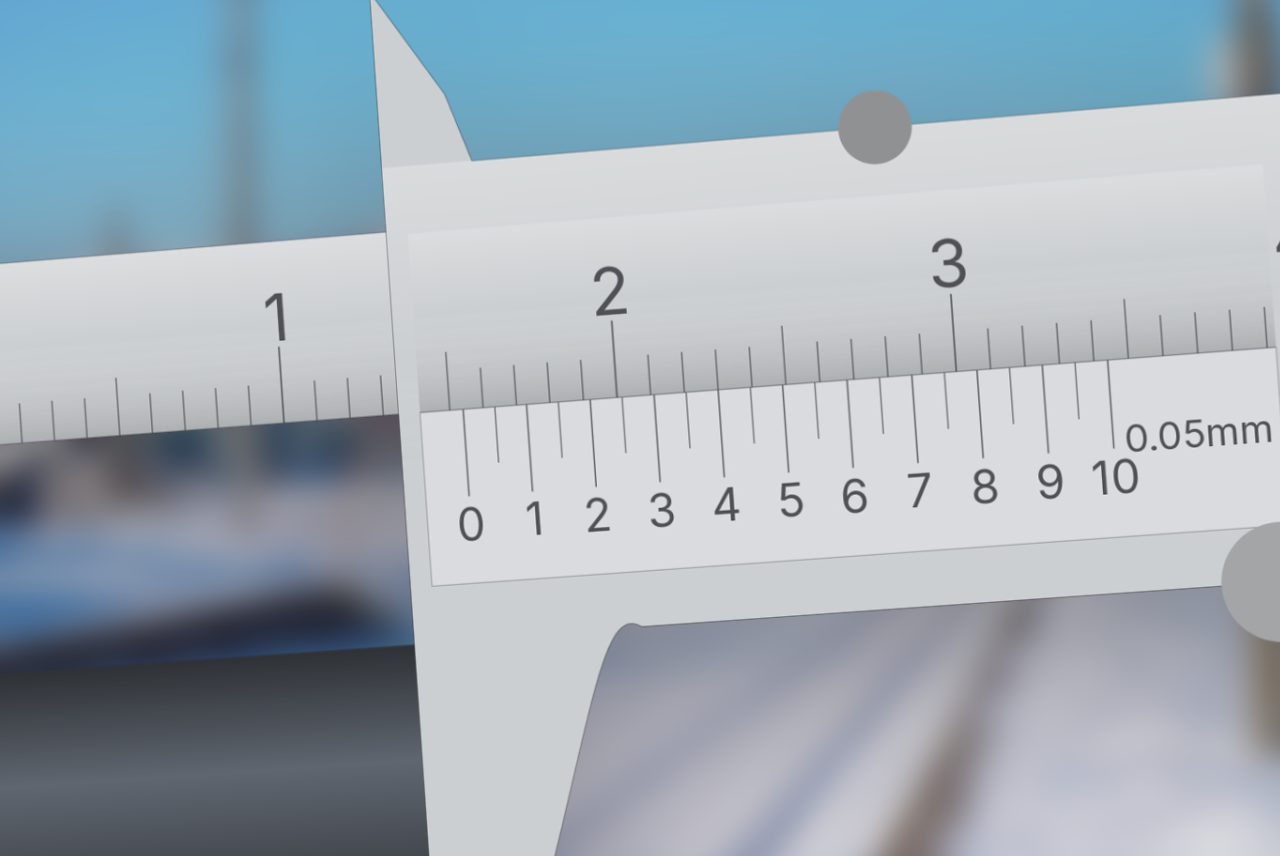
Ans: **15.40** mm
